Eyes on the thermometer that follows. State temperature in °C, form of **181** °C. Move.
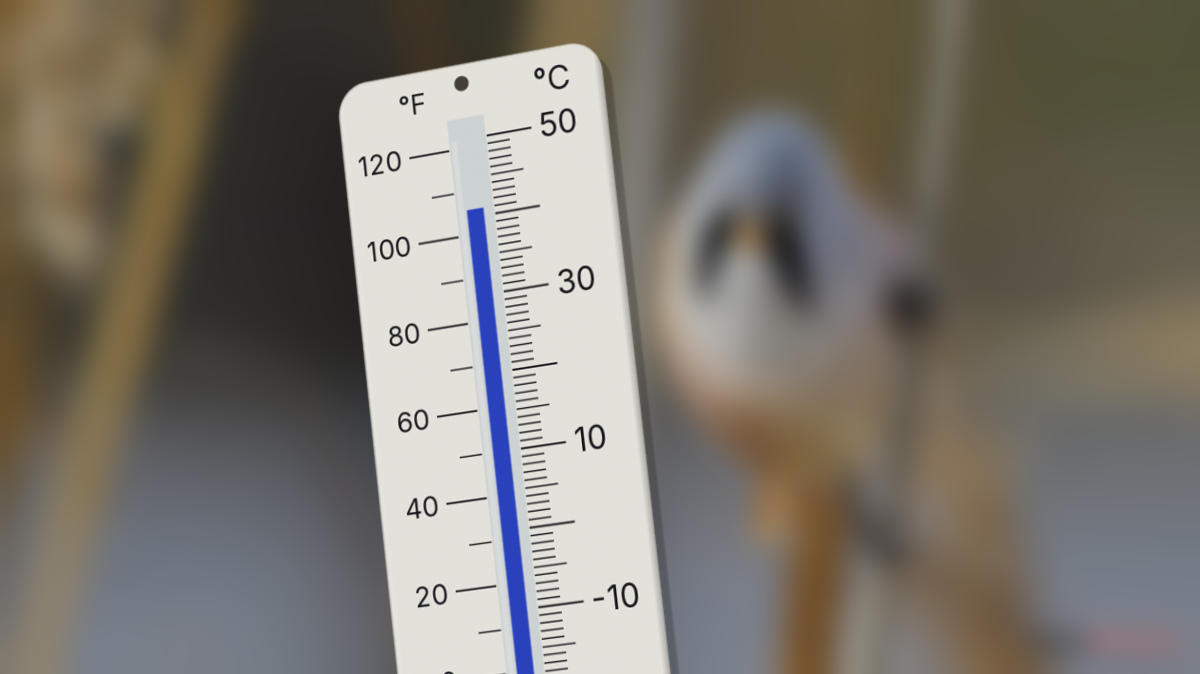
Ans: **41** °C
